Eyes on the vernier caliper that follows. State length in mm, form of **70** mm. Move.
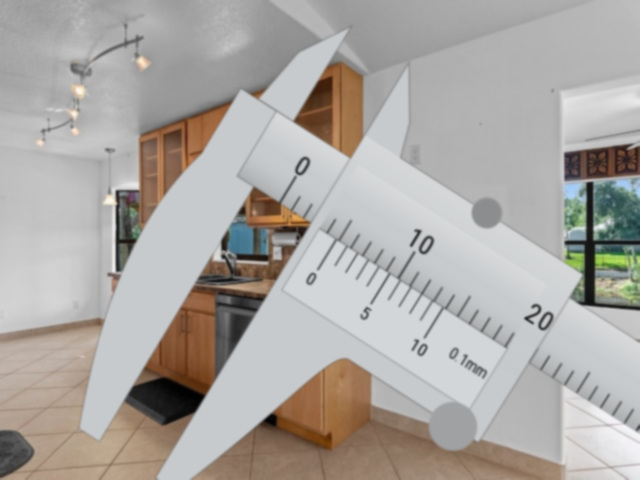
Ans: **4.8** mm
